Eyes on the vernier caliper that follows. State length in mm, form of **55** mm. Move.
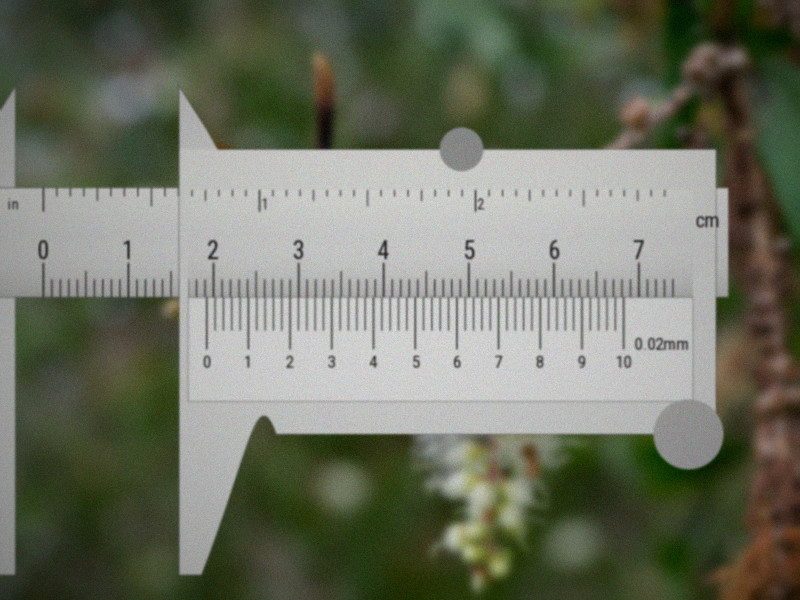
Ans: **19.2** mm
